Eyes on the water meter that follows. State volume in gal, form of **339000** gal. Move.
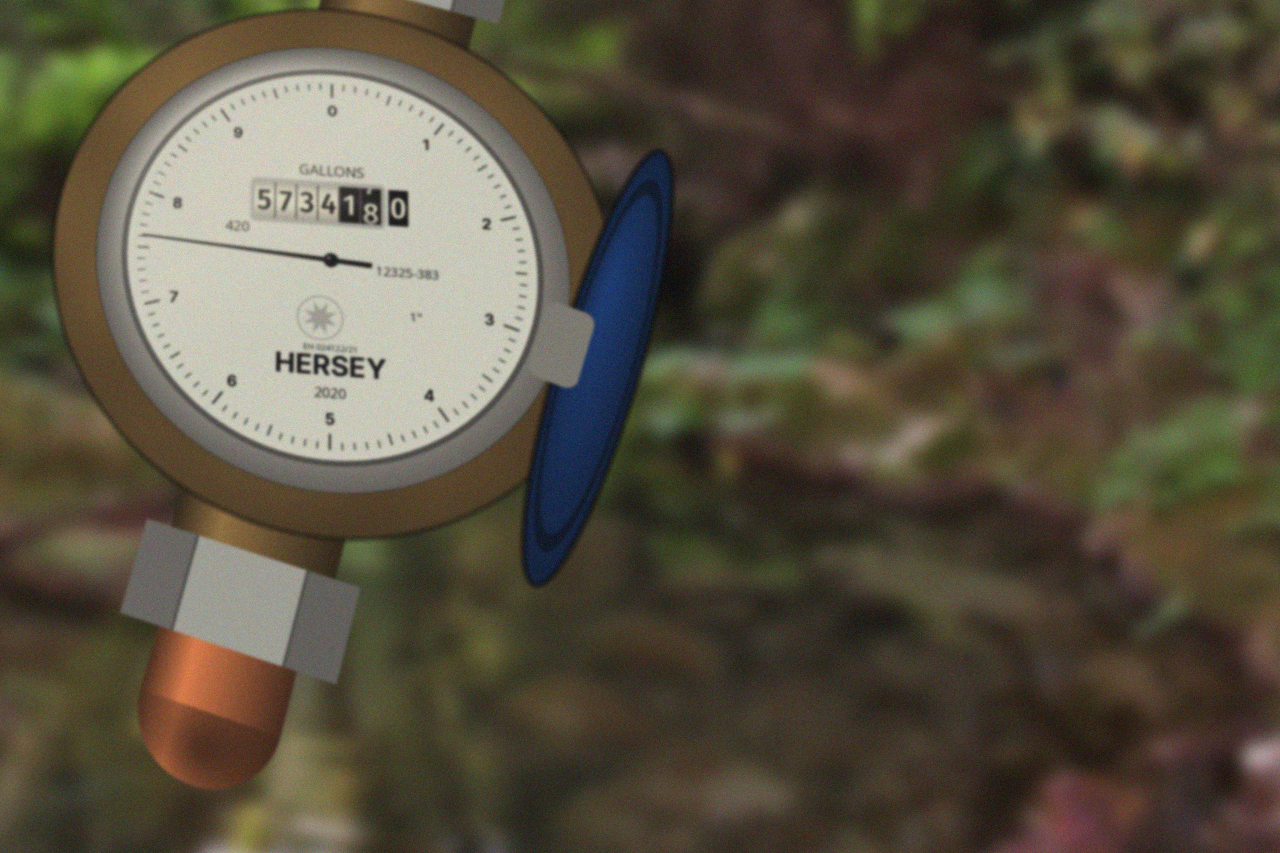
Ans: **5734177.6** gal
